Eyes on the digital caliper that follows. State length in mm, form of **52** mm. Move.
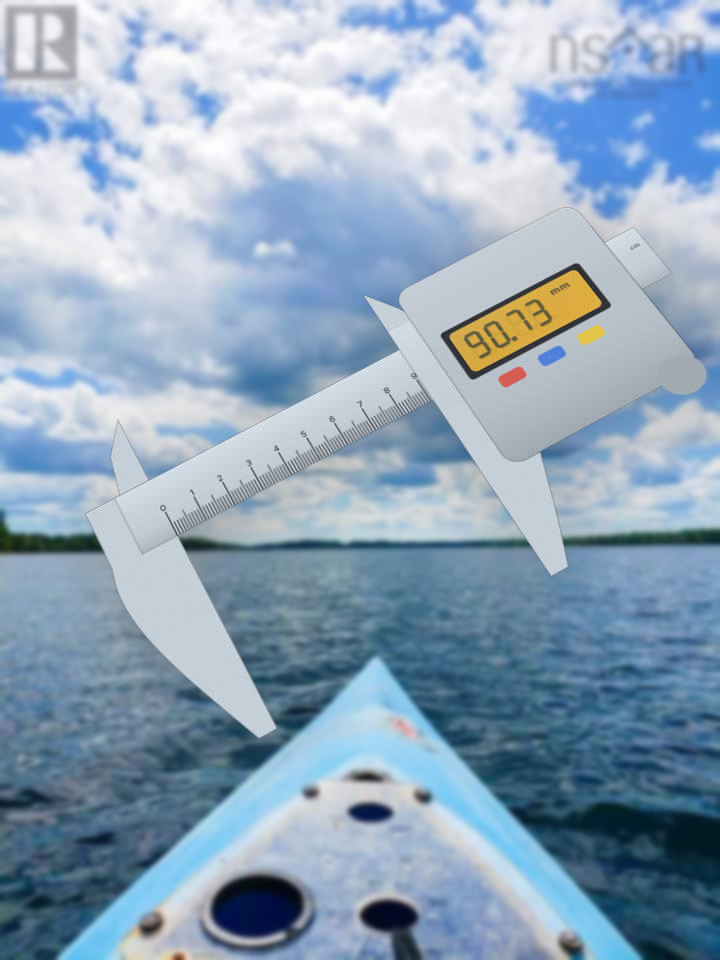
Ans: **90.73** mm
